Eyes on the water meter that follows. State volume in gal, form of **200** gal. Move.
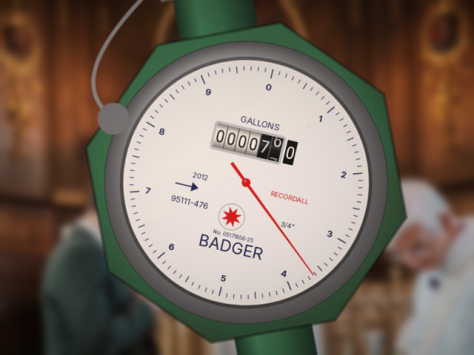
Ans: **763.6** gal
